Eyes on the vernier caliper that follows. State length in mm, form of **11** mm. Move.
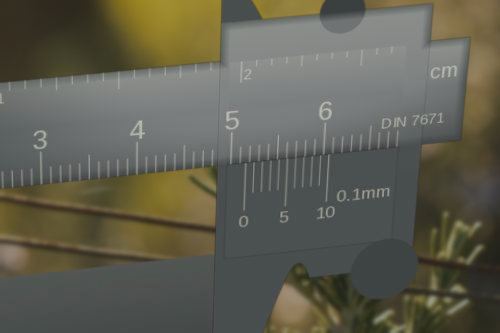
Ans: **51.6** mm
